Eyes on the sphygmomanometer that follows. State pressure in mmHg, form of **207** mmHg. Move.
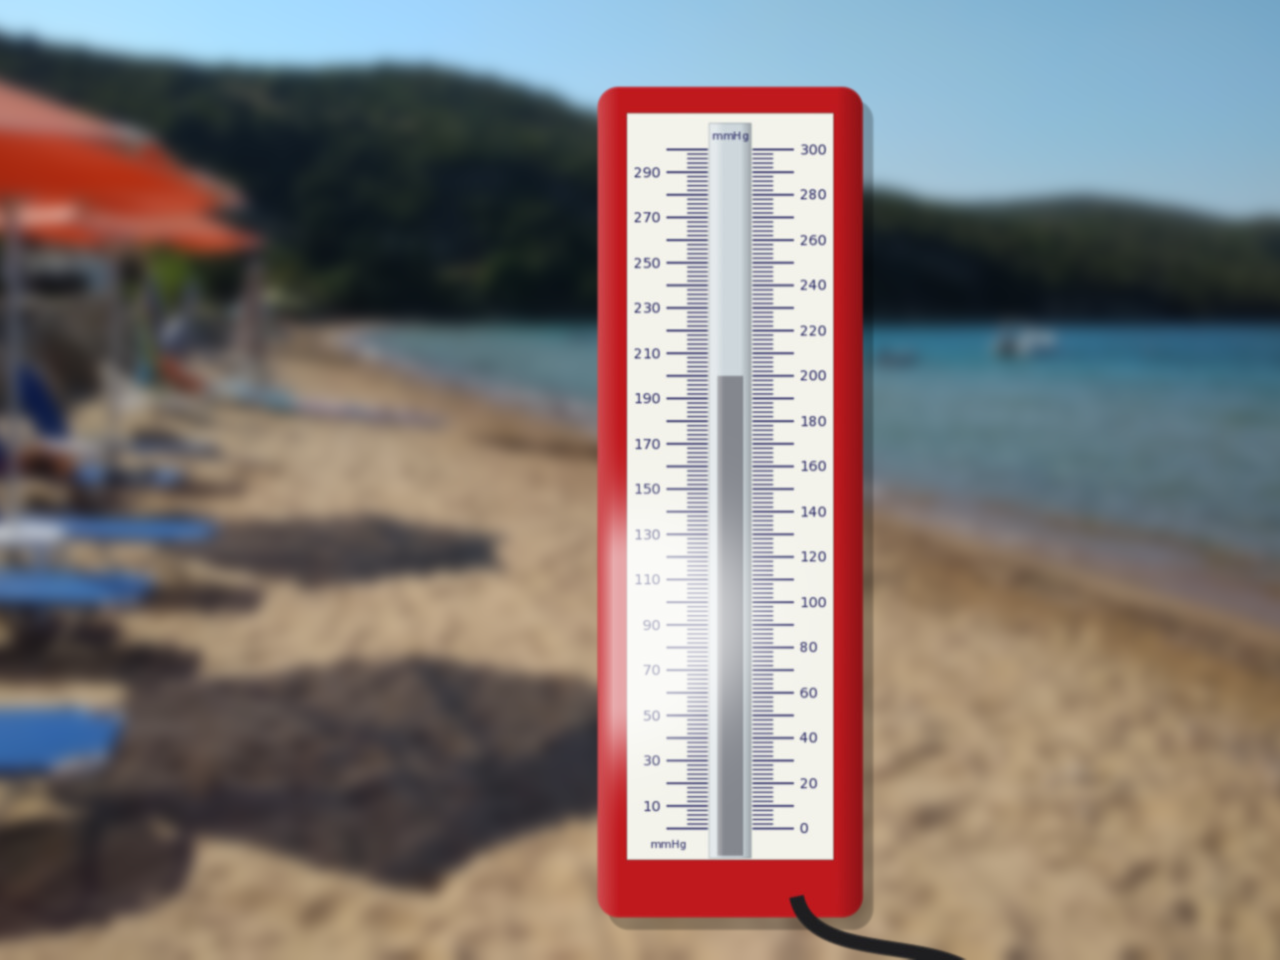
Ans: **200** mmHg
